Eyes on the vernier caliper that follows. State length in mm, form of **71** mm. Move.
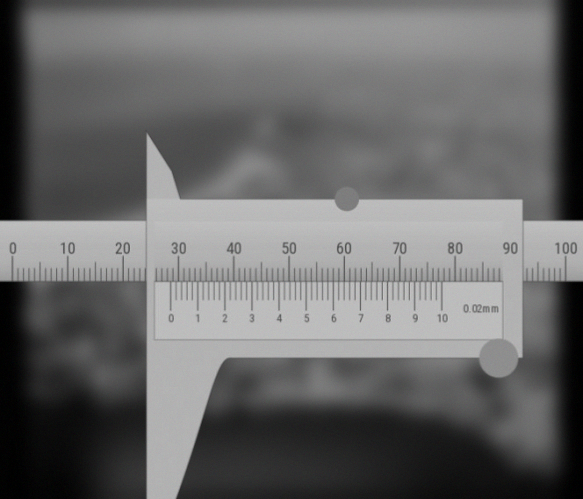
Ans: **28.6** mm
